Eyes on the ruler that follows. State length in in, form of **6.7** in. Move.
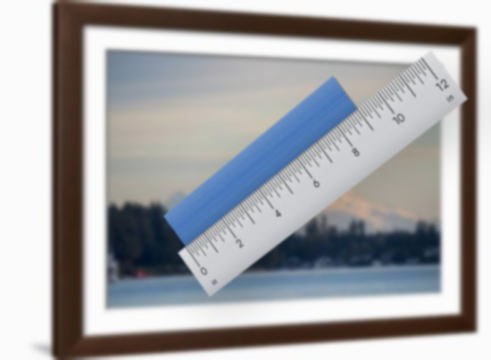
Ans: **9** in
